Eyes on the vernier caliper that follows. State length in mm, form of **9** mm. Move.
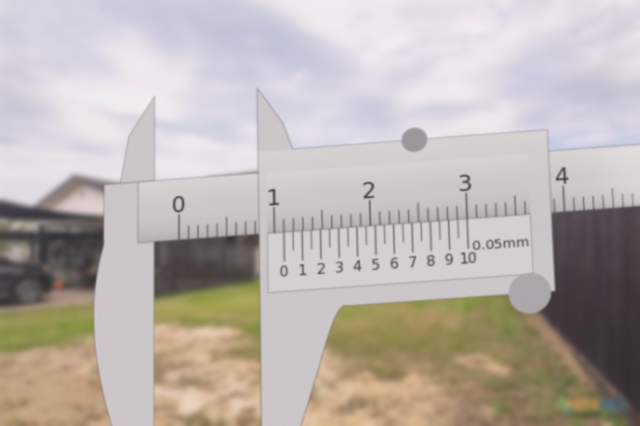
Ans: **11.0** mm
